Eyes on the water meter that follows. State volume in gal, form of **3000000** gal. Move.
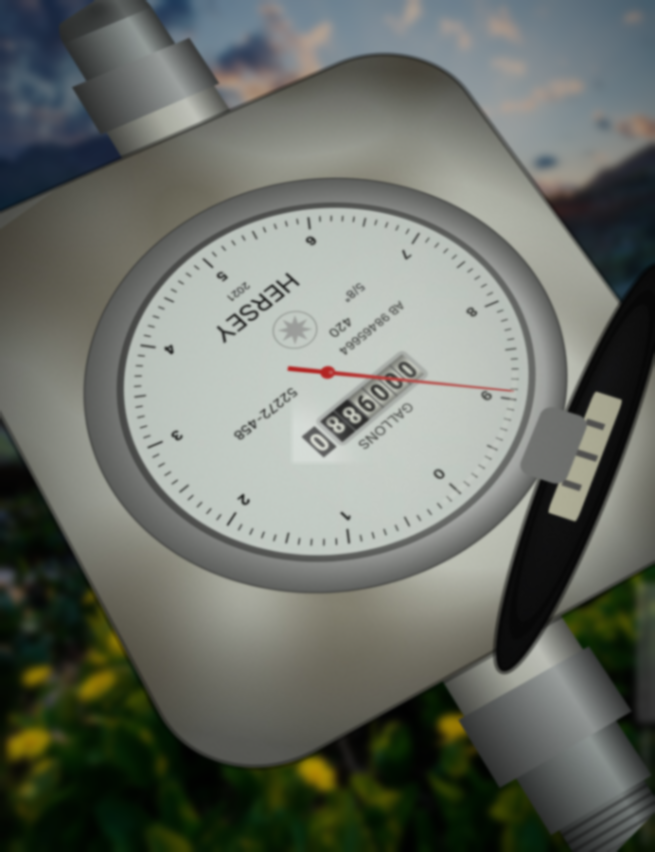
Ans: **9878.9** gal
